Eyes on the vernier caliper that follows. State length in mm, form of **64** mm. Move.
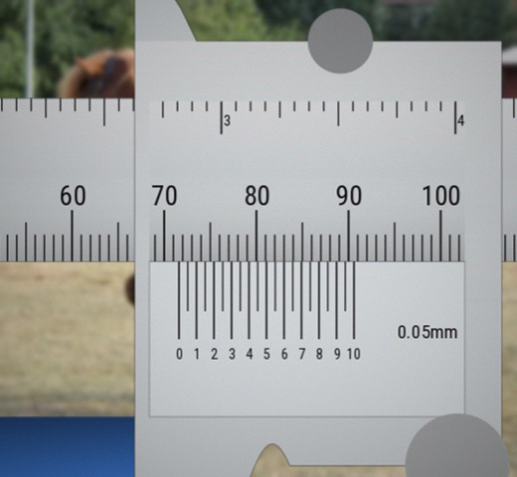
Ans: **71.6** mm
